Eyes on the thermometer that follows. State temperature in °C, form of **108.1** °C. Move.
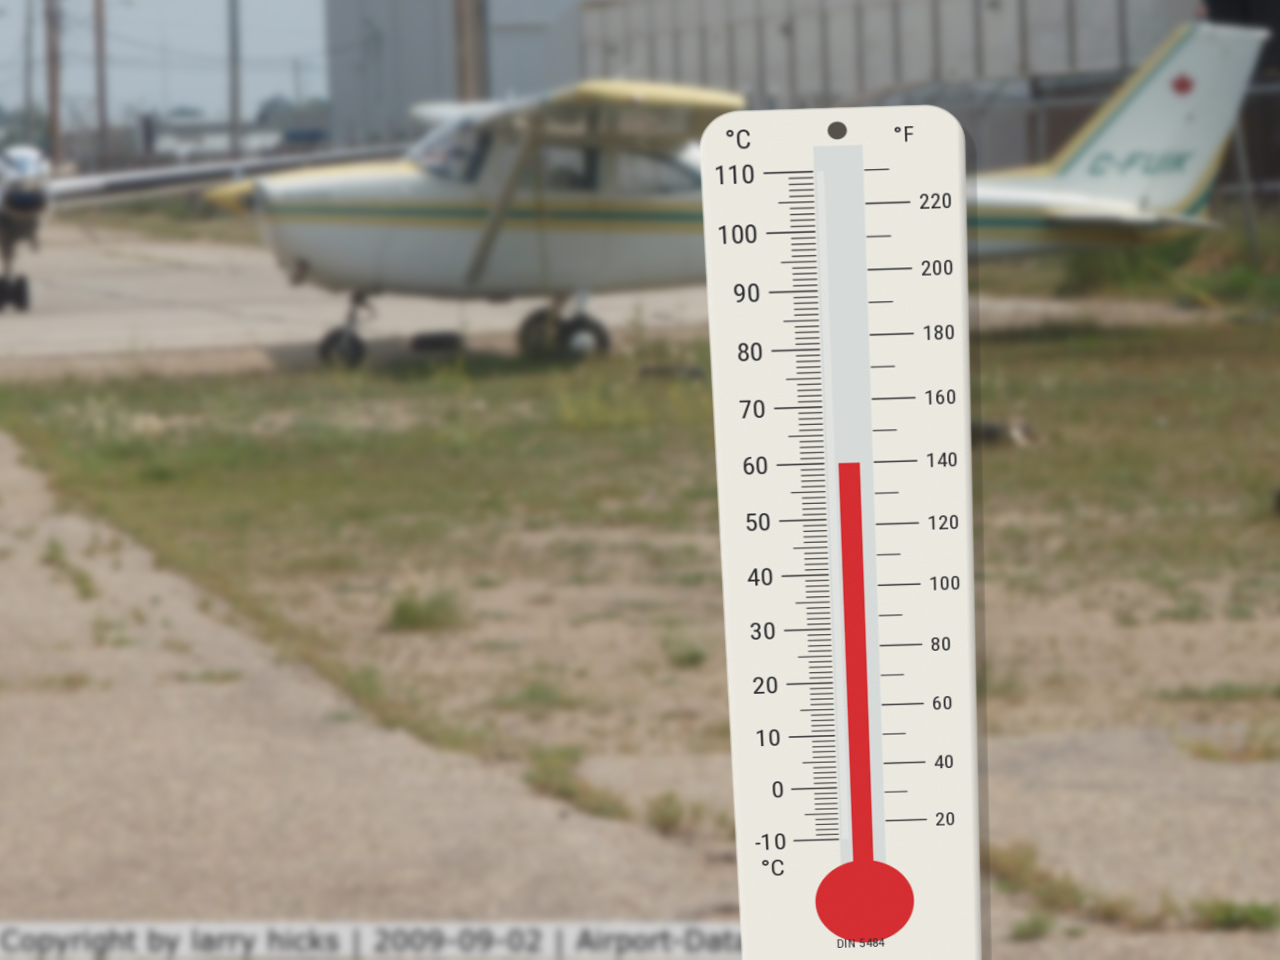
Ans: **60** °C
